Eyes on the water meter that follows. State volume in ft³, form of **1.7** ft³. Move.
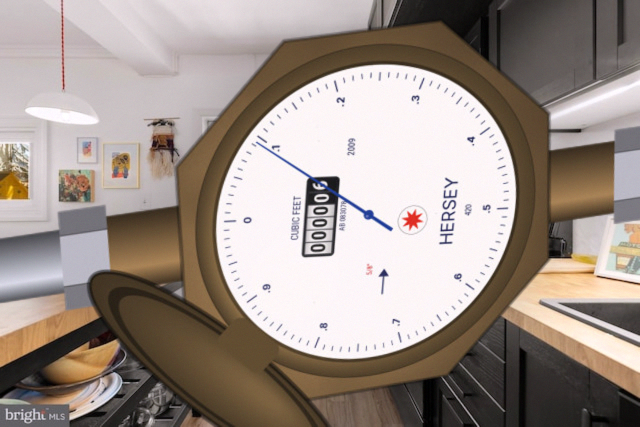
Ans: **6.09** ft³
